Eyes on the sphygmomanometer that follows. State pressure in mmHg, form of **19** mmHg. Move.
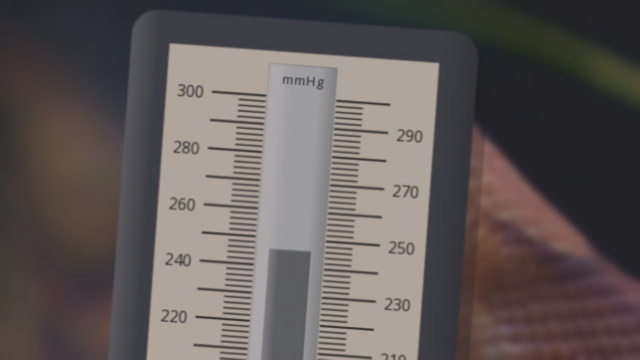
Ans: **246** mmHg
